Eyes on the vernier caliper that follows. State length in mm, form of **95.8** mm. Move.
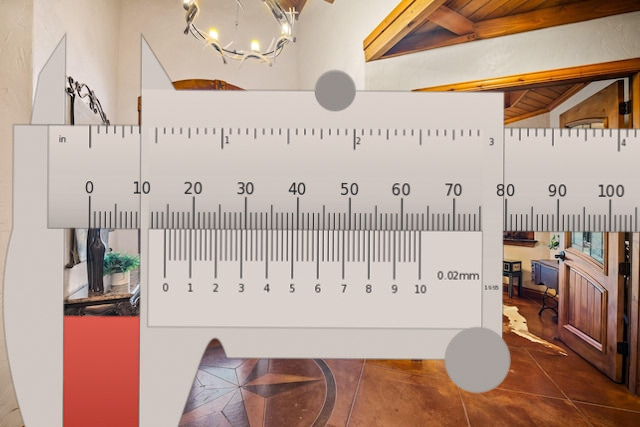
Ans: **14.5** mm
